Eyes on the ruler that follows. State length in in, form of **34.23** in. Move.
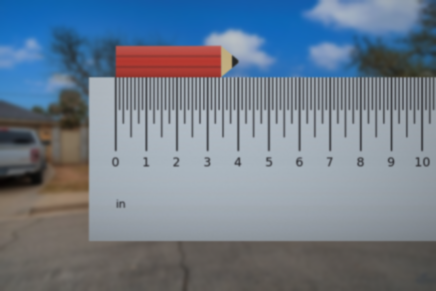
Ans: **4** in
